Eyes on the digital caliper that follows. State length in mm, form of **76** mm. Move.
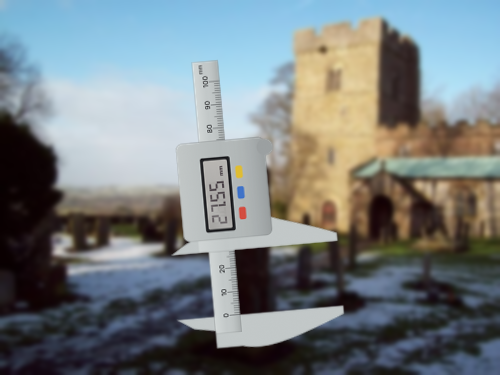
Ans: **27.55** mm
